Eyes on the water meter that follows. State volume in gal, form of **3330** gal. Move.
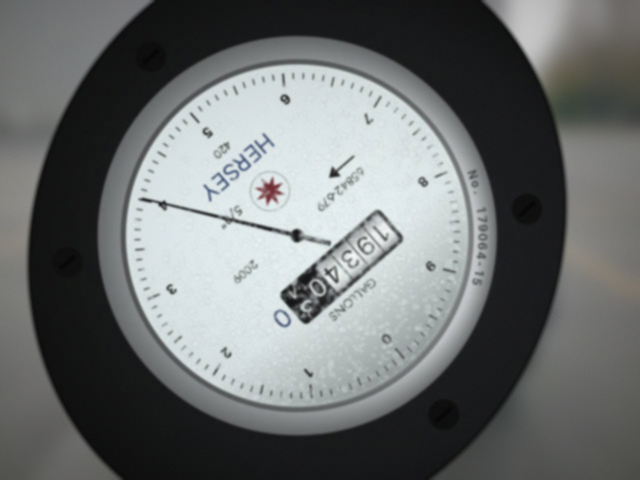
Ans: **1934034.0** gal
